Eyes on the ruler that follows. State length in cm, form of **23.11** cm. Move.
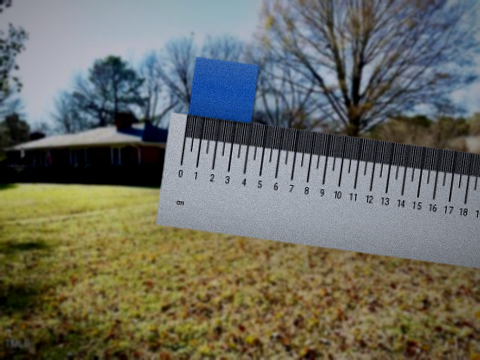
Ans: **4** cm
